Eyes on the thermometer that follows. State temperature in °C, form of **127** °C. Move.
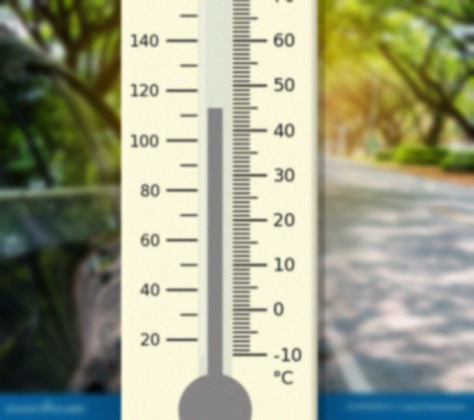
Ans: **45** °C
